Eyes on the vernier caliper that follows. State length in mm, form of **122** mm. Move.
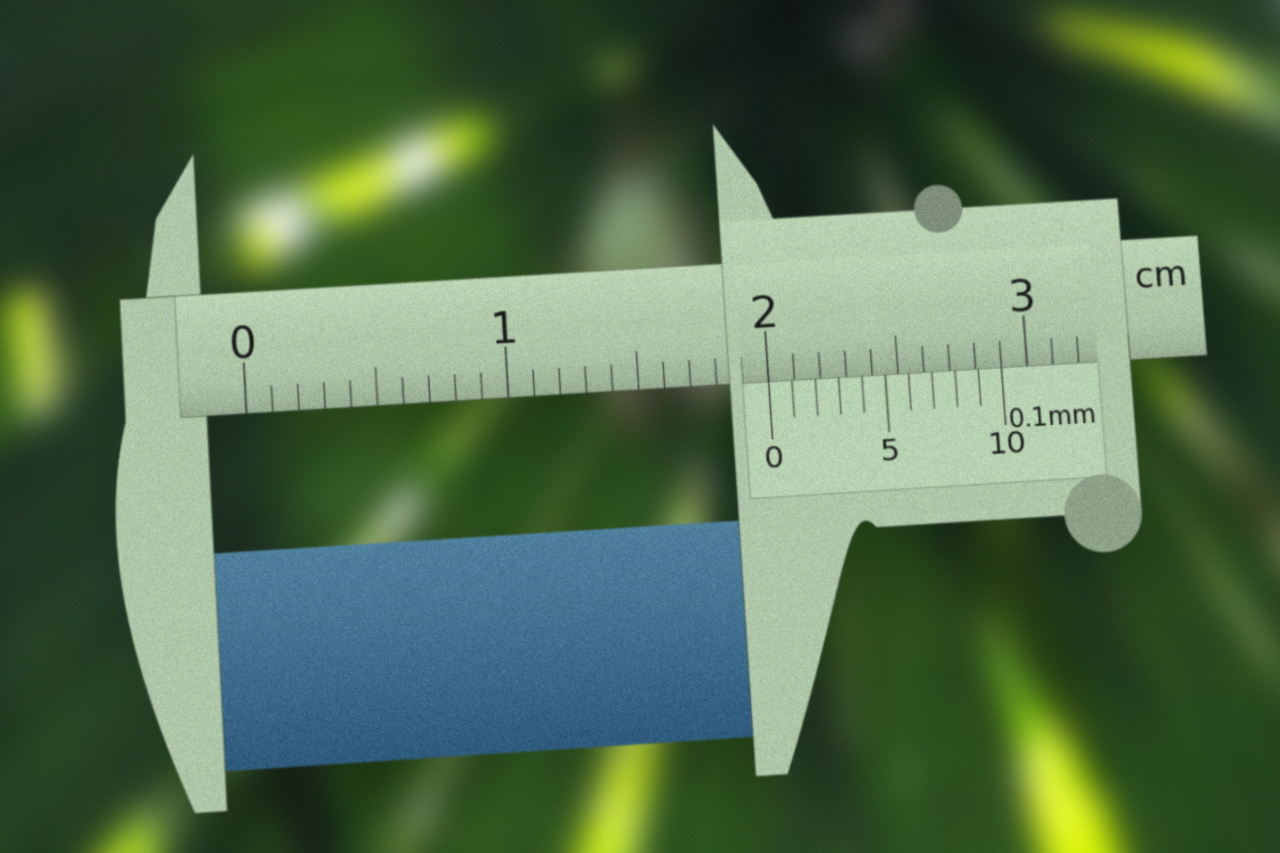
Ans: **20.0** mm
